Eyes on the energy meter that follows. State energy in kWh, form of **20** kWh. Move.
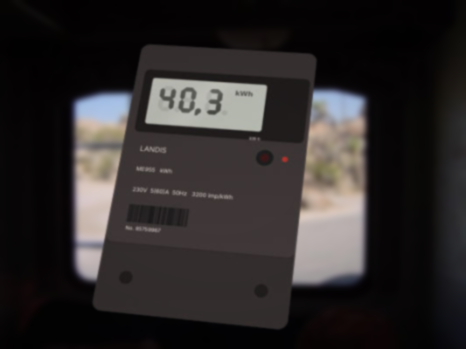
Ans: **40.3** kWh
